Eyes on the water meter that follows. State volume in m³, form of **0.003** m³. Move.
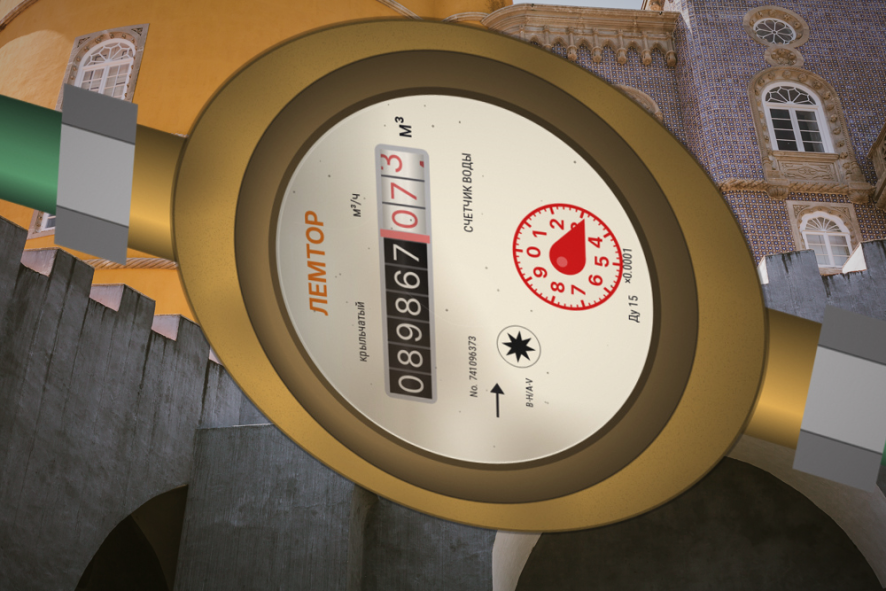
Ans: **89867.0733** m³
